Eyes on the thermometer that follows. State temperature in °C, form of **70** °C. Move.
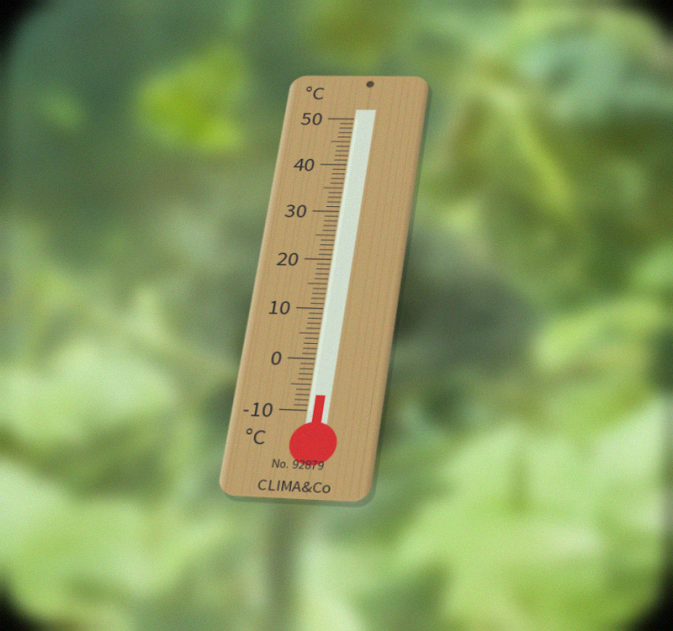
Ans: **-7** °C
